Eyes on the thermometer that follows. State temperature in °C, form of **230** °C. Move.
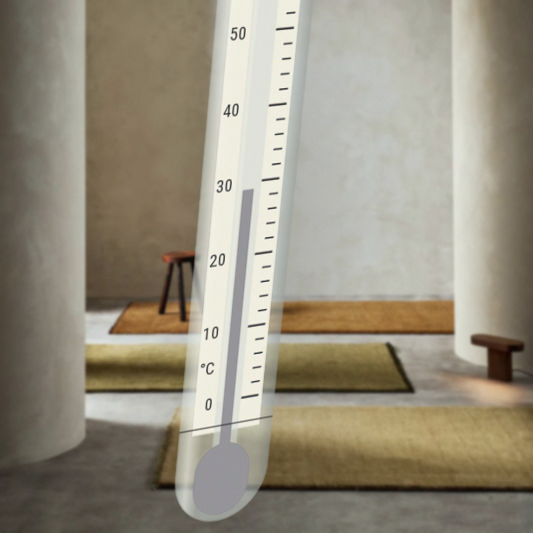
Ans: **29** °C
